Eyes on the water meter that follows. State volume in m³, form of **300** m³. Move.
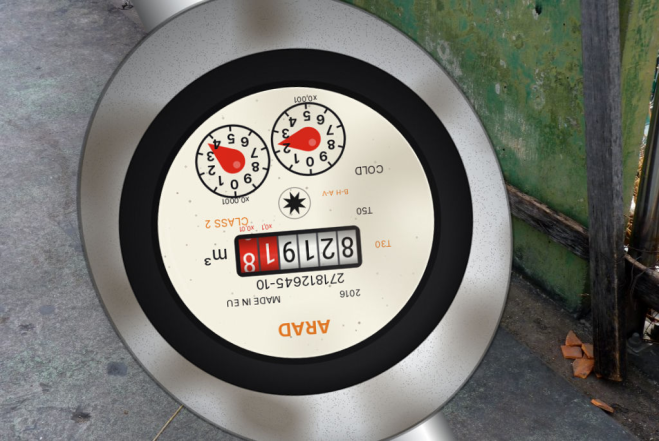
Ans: **8219.1823** m³
